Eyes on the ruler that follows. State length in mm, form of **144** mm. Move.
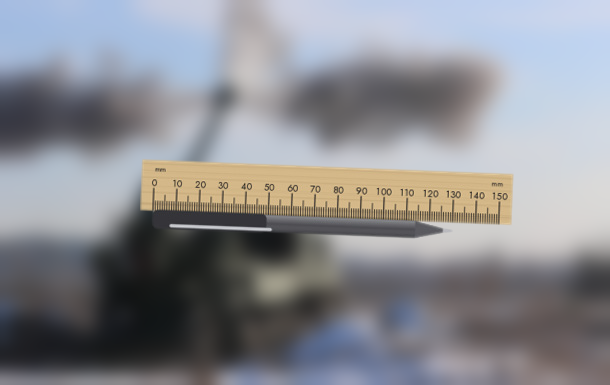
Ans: **130** mm
